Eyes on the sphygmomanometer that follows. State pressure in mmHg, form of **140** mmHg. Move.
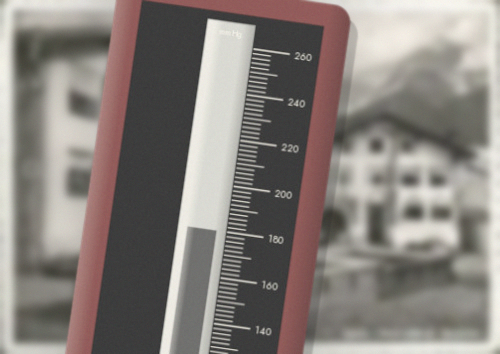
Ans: **180** mmHg
